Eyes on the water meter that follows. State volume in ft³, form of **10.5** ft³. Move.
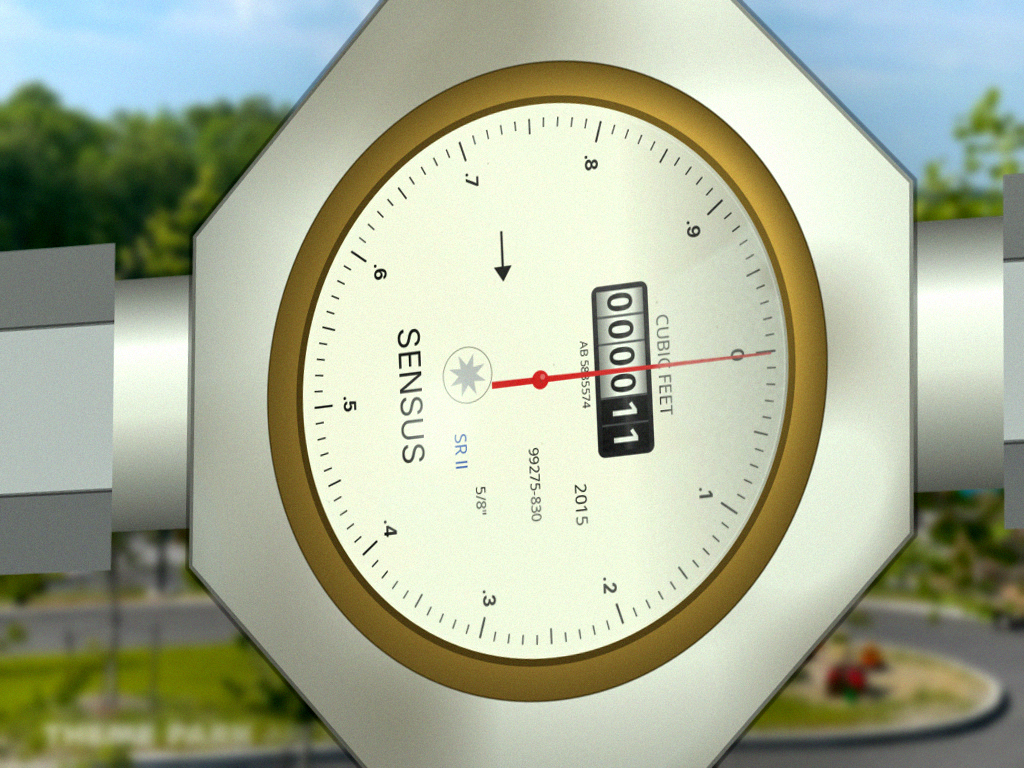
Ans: **11.00** ft³
